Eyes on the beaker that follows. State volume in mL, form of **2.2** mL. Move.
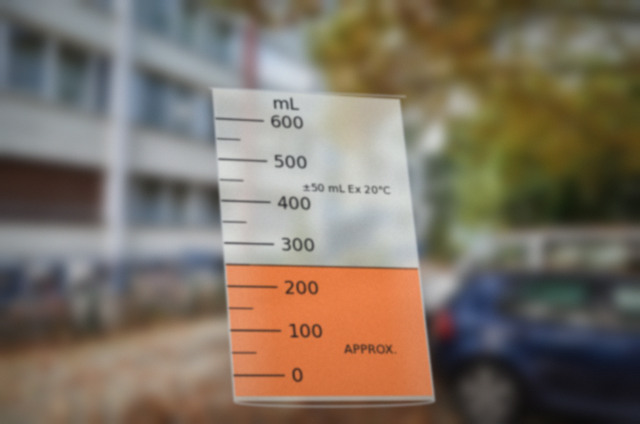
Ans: **250** mL
